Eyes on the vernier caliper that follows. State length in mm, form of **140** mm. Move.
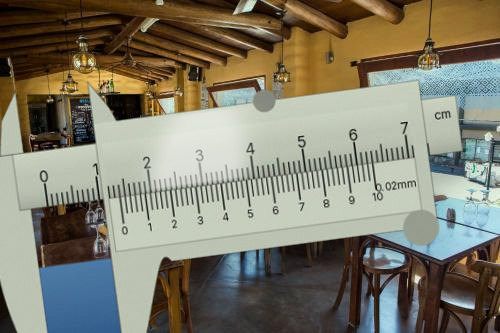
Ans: **14.0** mm
